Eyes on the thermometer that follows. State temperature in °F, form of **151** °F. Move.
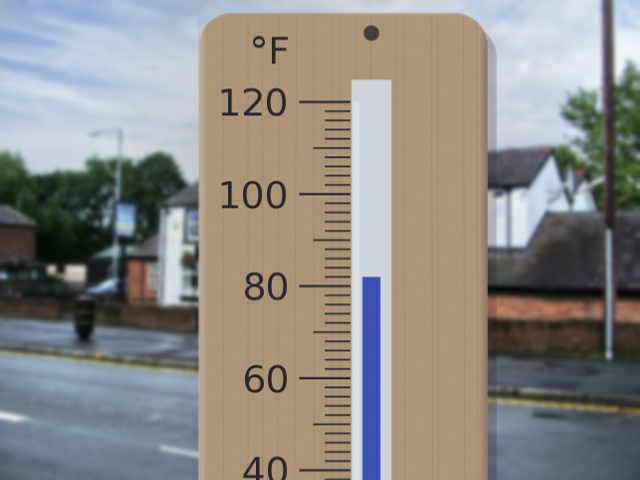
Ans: **82** °F
